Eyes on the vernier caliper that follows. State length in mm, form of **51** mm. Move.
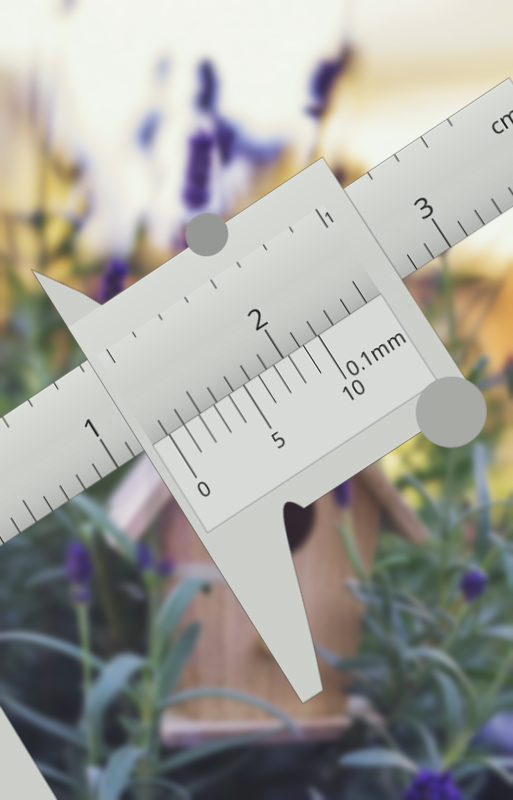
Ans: **13.1** mm
